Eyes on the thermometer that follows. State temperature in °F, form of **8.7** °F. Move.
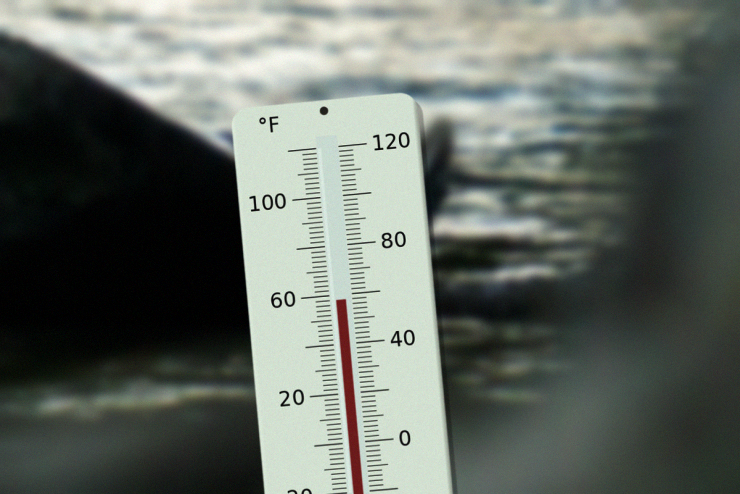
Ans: **58** °F
